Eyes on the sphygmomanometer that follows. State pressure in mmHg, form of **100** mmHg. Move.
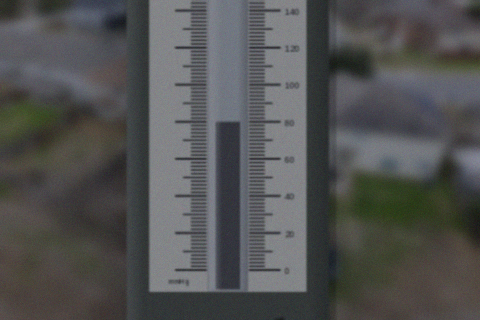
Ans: **80** mmHg
